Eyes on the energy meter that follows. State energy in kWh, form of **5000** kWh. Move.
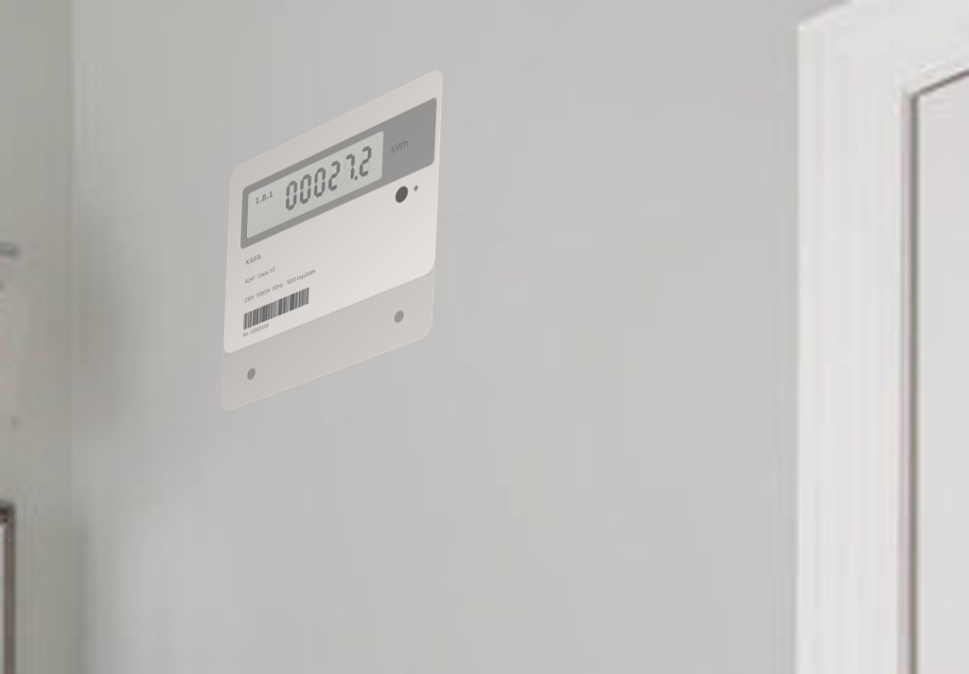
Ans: **27.2** kWh
